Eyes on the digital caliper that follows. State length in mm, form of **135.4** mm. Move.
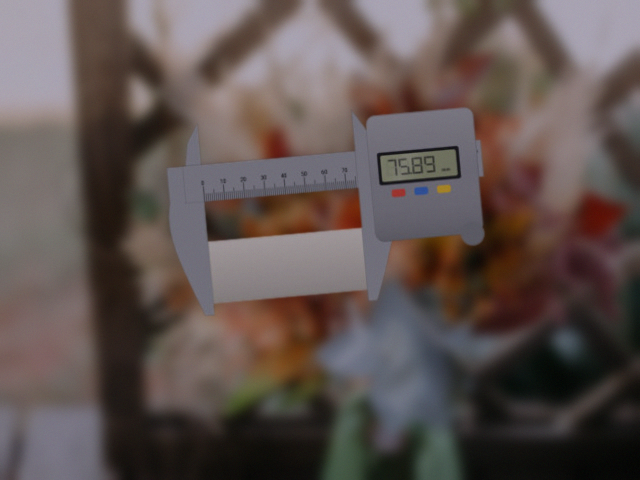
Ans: **75.89** mm
